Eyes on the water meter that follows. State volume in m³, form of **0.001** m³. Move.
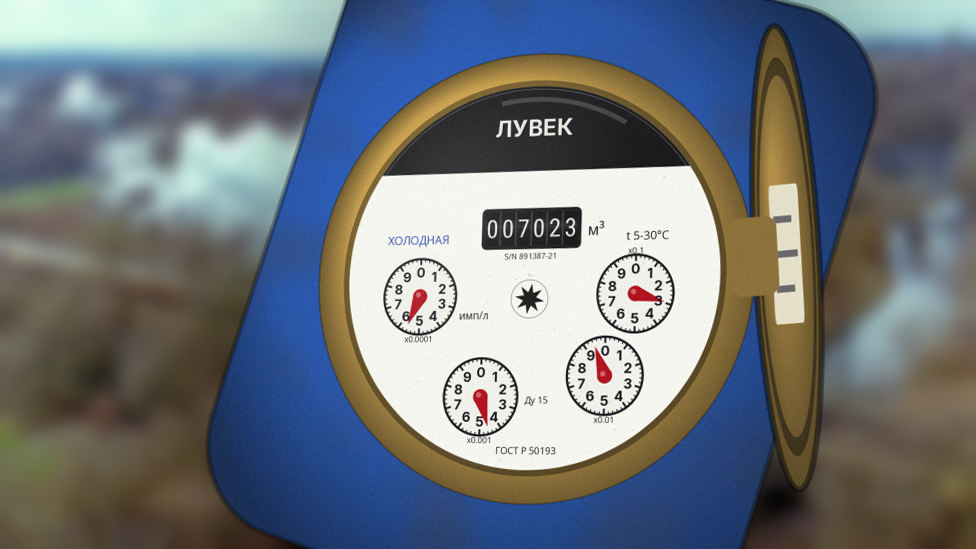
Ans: **7023.2945** m³
